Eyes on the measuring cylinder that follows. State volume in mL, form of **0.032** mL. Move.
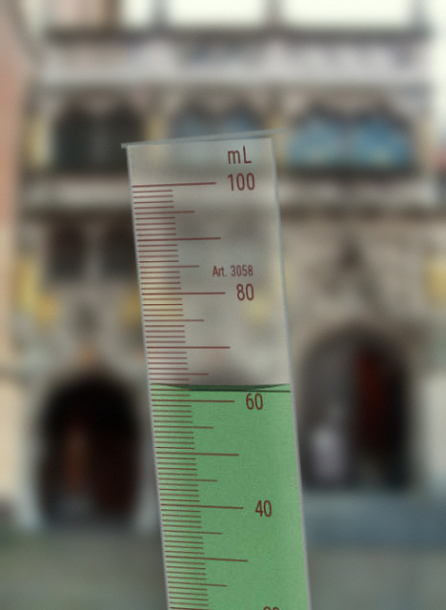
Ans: **62** mL
